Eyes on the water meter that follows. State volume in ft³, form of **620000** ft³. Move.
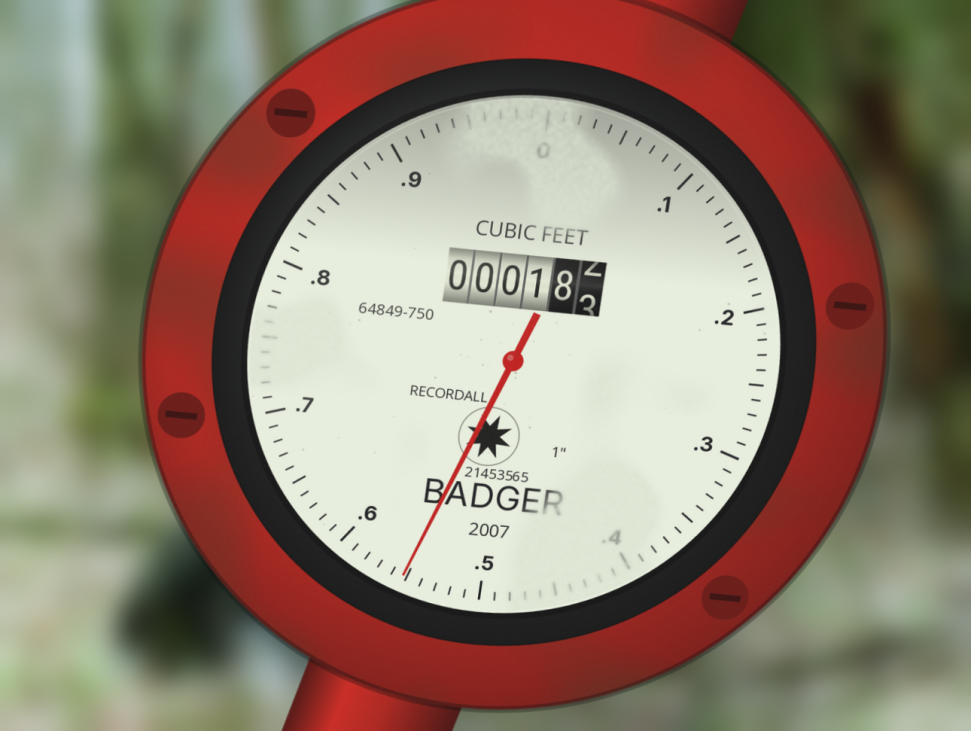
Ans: **182.55** ft³
